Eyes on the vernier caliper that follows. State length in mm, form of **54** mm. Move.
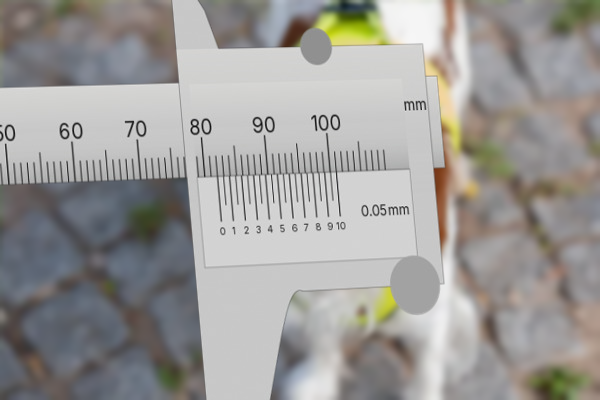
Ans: **82.0** mm
